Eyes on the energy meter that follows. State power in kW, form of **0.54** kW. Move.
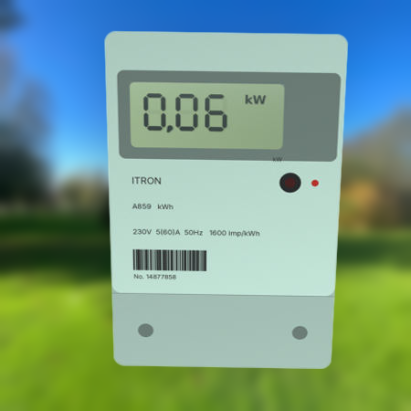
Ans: **0.06** kW
